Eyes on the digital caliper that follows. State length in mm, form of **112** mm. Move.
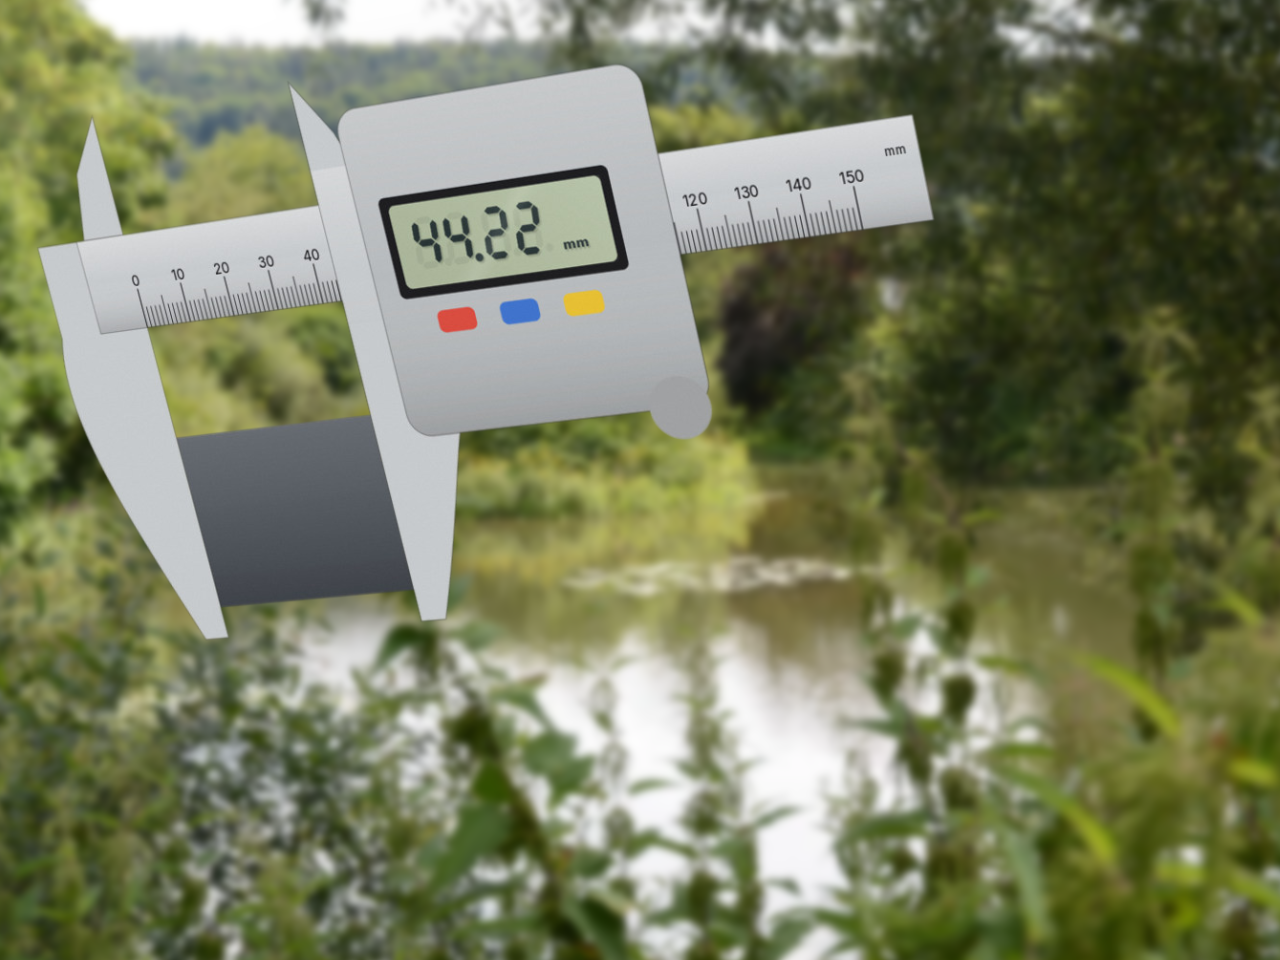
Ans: **44.22** mm
